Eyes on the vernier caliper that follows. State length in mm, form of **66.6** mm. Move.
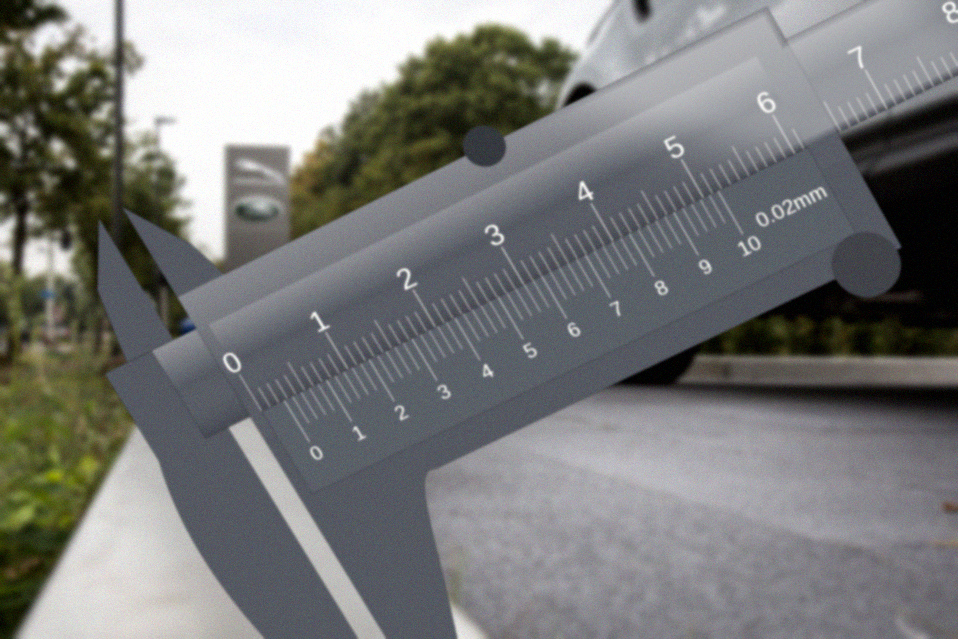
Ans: **2.6** mm
